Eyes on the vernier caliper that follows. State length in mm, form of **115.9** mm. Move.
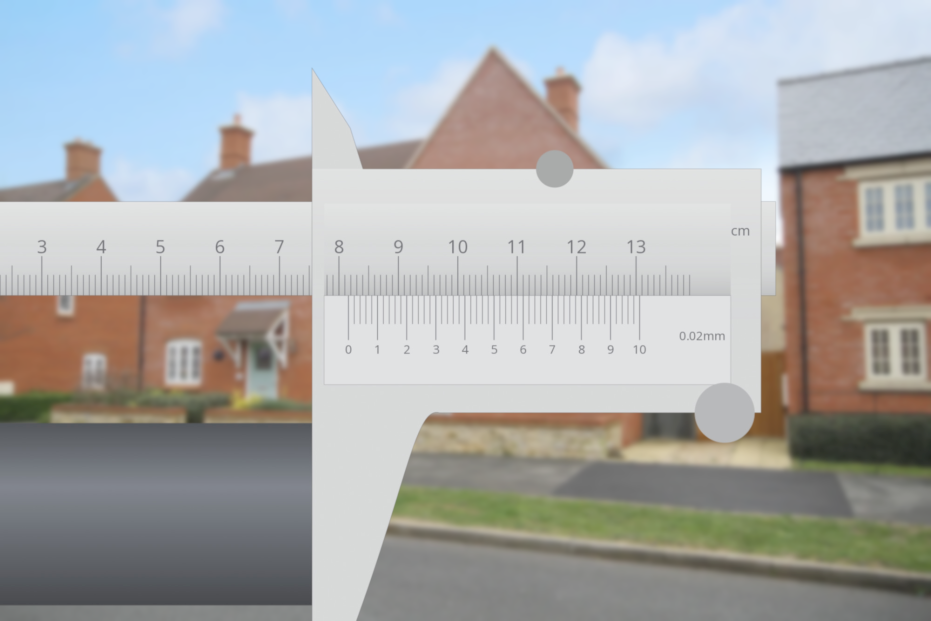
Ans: **81.6** mm
